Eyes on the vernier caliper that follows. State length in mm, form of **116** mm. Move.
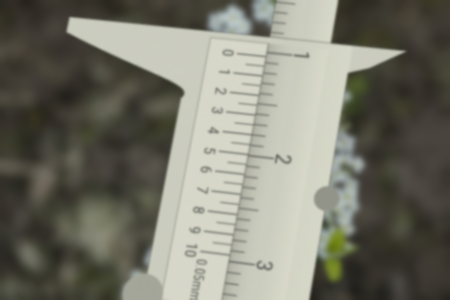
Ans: **10.4** mm
